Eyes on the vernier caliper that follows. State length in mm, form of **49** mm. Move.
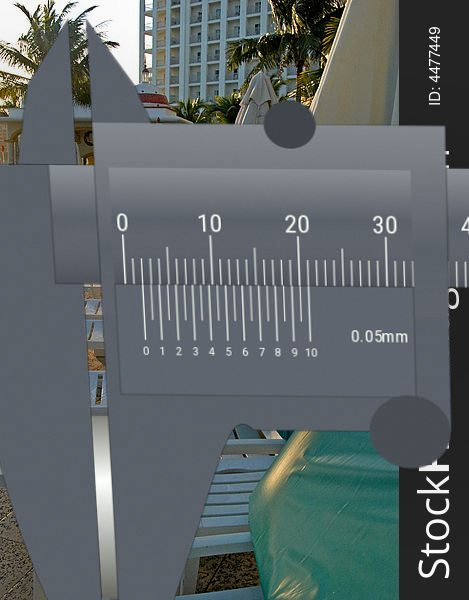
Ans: **2.0** mm
